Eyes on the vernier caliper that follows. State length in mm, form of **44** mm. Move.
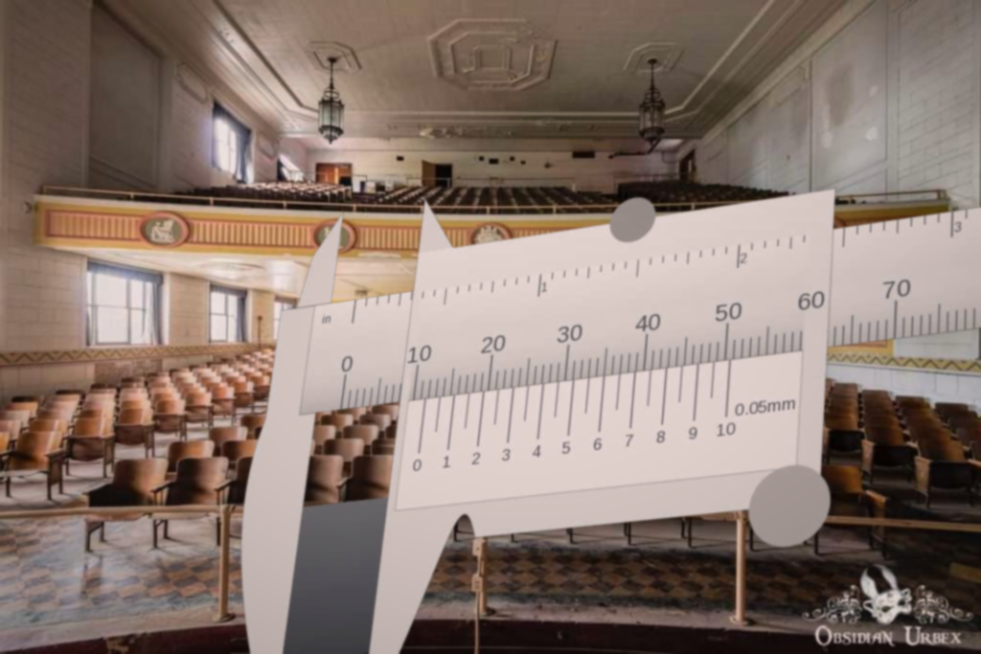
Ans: **11.6** mm
